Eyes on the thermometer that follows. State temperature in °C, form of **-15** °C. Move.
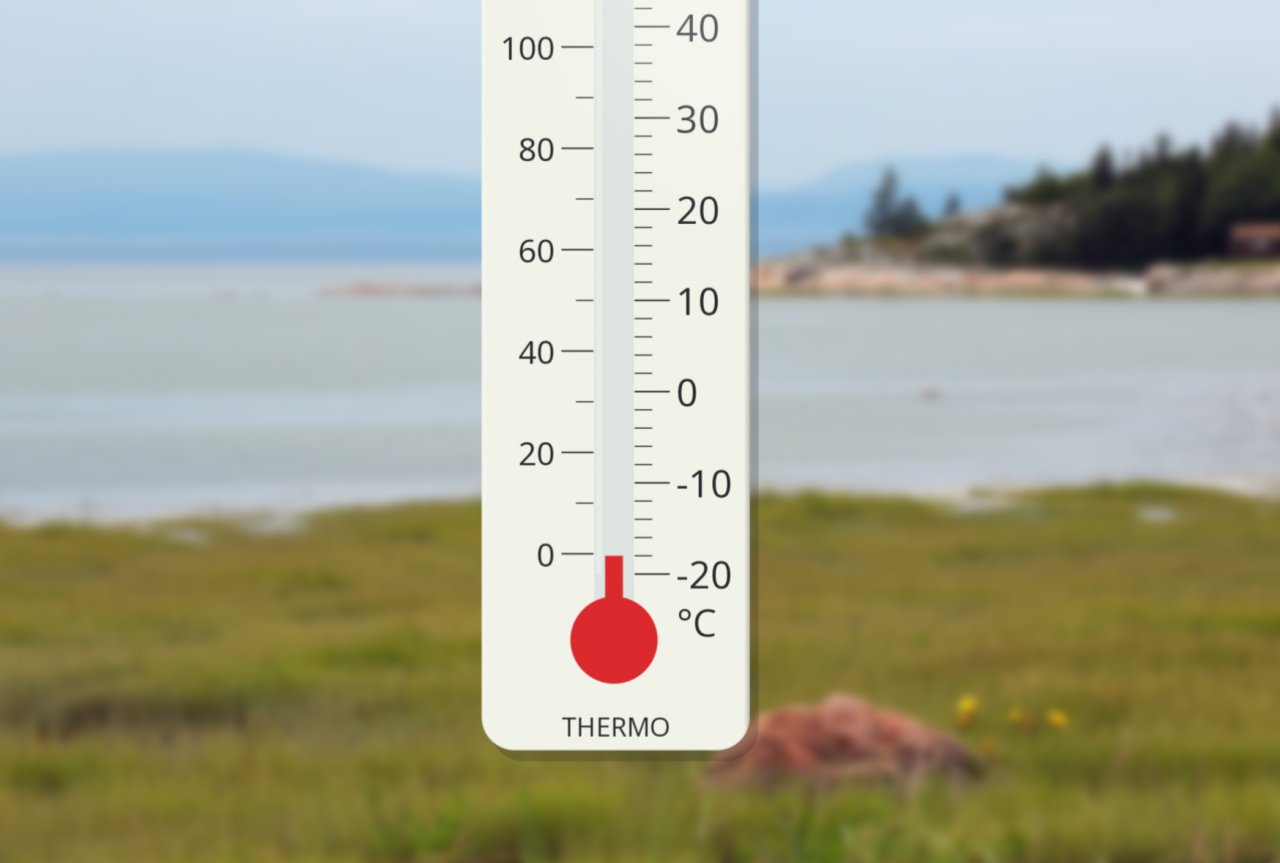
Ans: **-18** °C
